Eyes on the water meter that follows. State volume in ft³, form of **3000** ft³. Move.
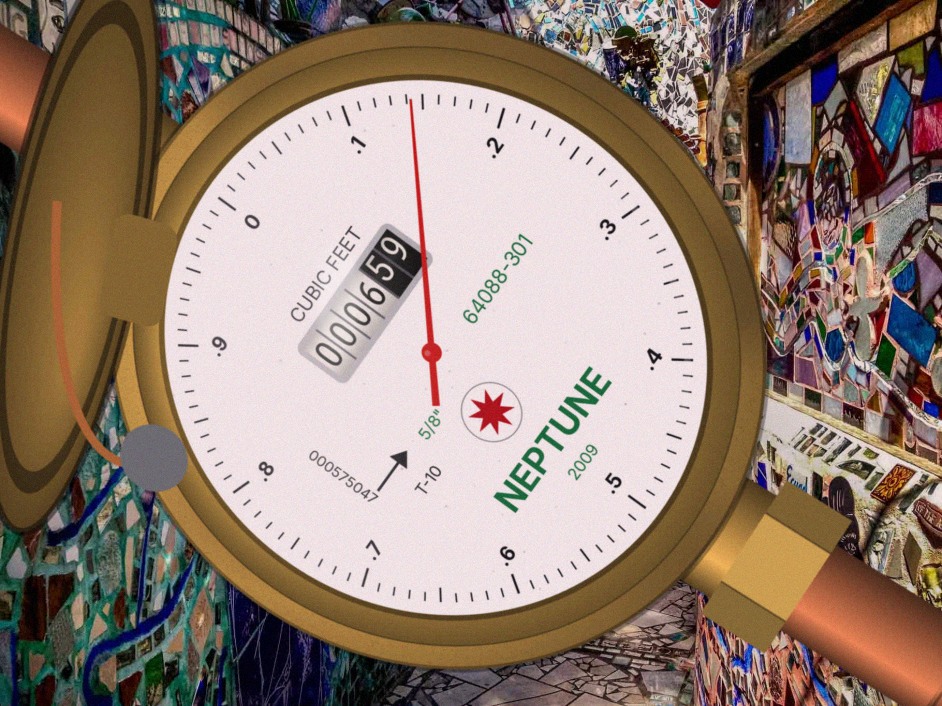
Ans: **659.14** ft³
